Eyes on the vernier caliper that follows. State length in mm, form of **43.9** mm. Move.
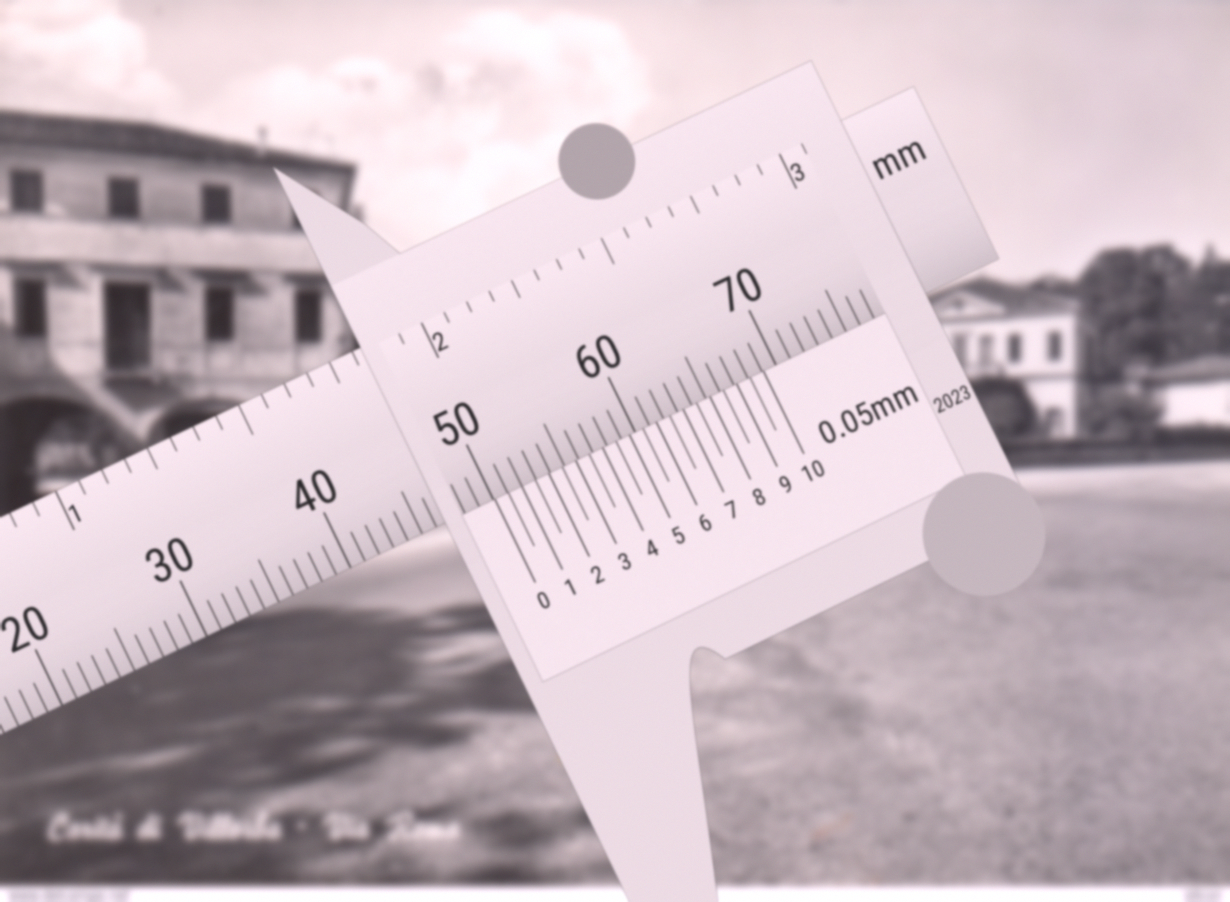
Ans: **50.1** mm
